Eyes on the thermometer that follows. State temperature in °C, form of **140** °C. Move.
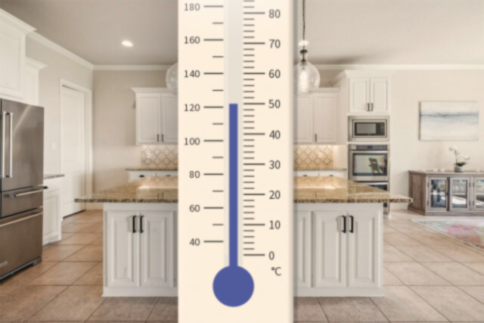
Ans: **50** °C
